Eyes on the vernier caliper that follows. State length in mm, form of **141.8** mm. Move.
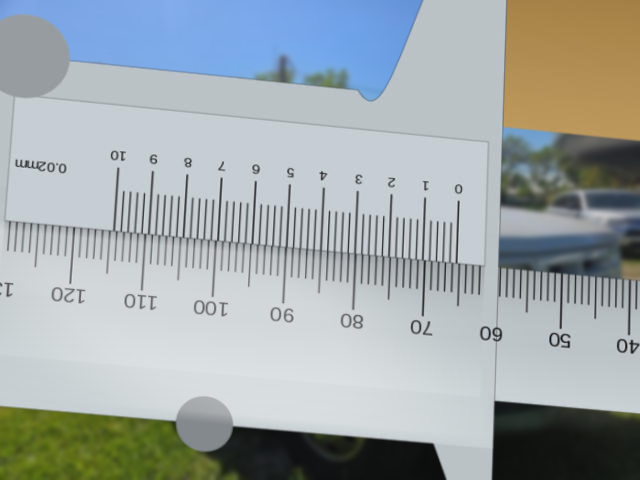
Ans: **65.4** mm
